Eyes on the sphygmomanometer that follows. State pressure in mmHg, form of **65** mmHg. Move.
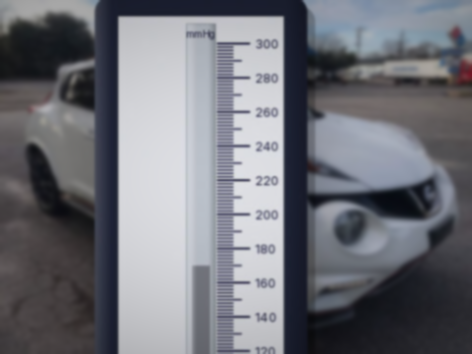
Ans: **170** mmHg
